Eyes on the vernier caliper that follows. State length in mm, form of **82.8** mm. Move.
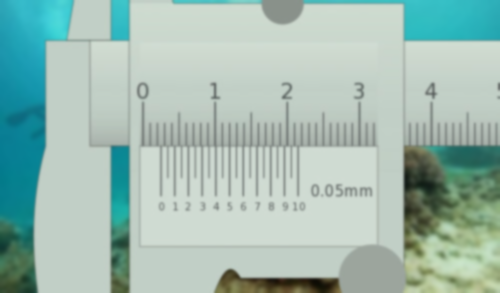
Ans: **2.5** mm
